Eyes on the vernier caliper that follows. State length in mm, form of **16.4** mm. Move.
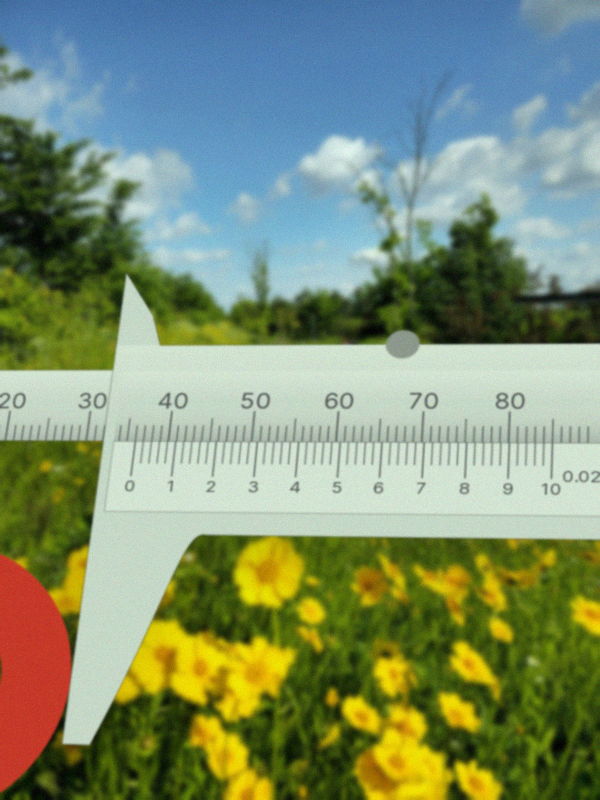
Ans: **36.0** mm
